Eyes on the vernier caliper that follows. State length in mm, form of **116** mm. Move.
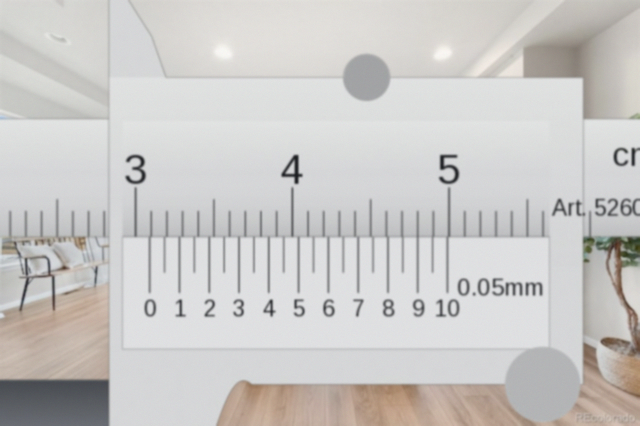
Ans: **30.9** mm
